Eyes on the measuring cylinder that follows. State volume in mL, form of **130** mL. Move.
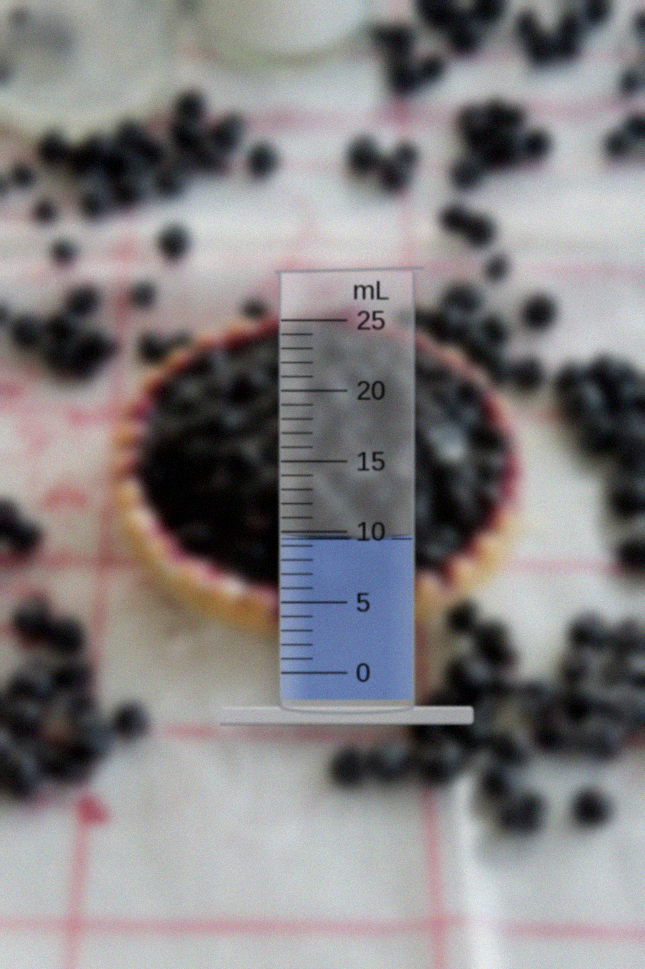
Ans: **9.5** mL
